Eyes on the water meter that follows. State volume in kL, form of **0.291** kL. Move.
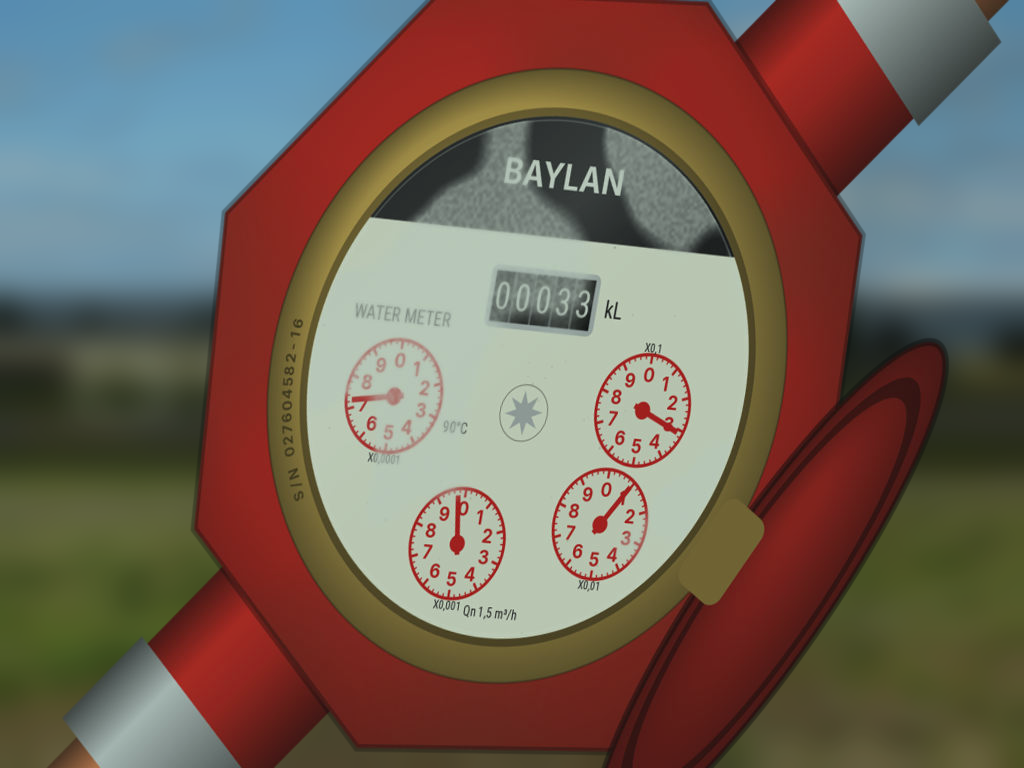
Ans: **33.3097** kL
